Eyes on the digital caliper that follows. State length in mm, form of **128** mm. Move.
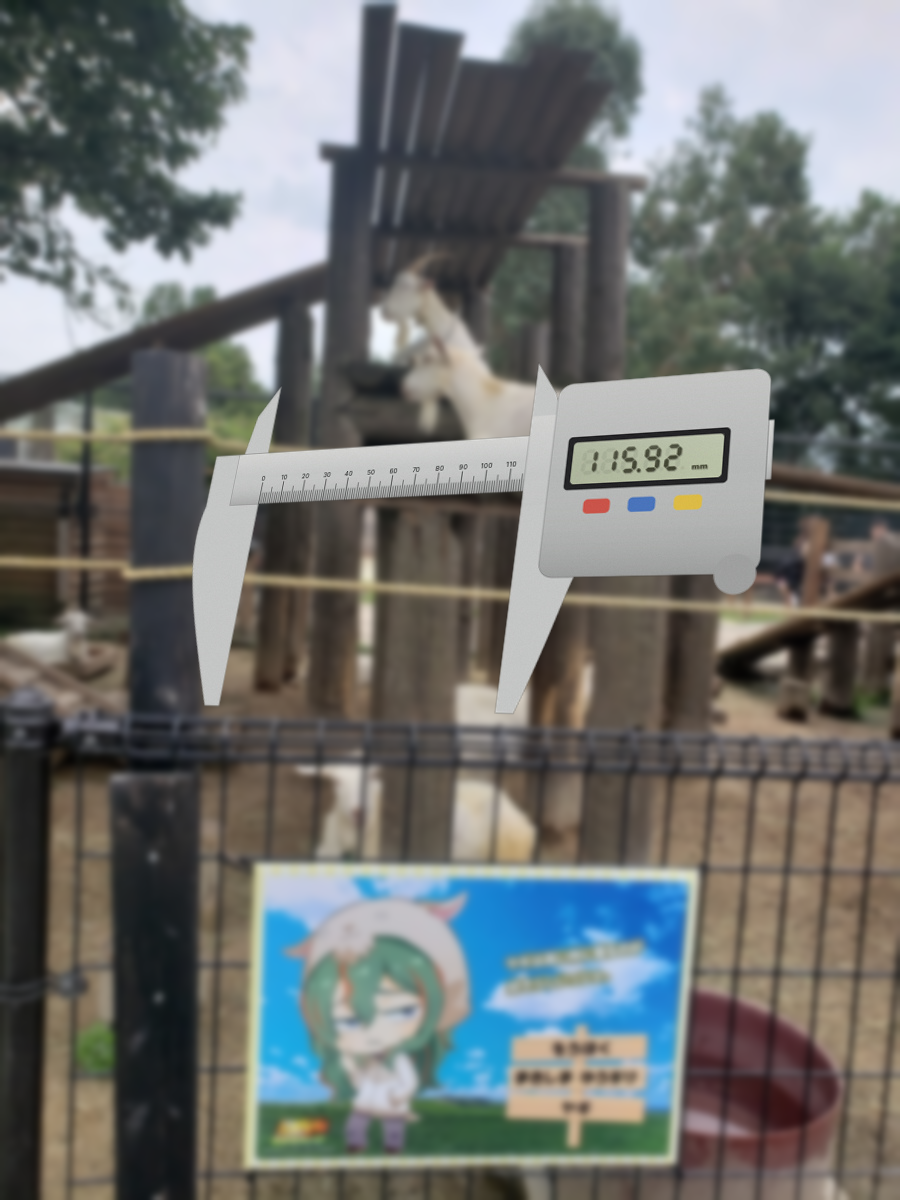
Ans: **115.92** mm
